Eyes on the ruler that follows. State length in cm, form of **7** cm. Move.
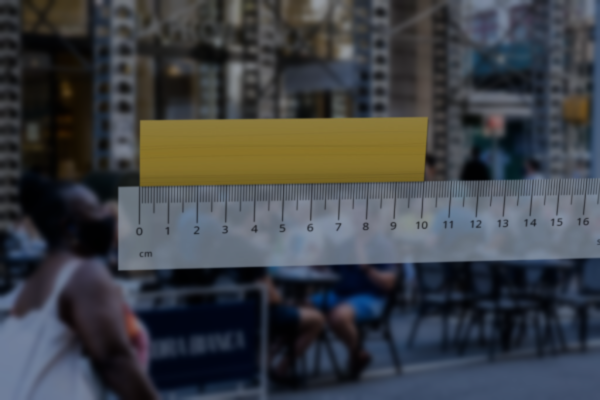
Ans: **10** cm
